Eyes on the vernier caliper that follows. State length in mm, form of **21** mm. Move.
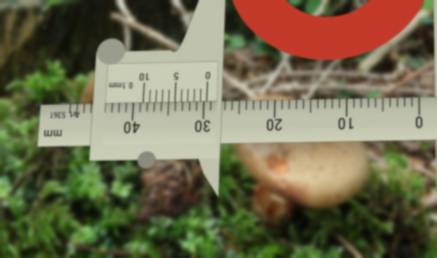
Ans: **29.6** mm
